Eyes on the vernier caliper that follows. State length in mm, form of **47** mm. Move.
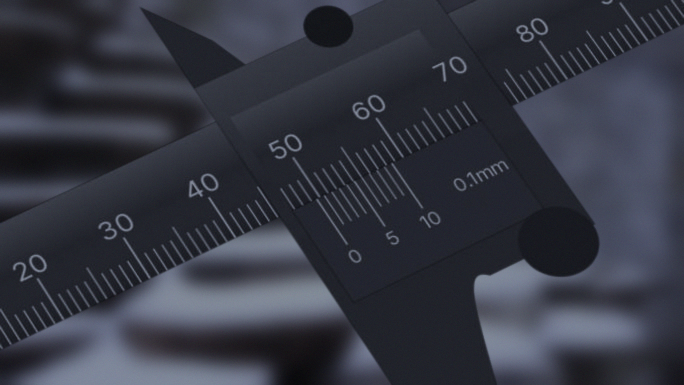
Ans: **49.6** mm
